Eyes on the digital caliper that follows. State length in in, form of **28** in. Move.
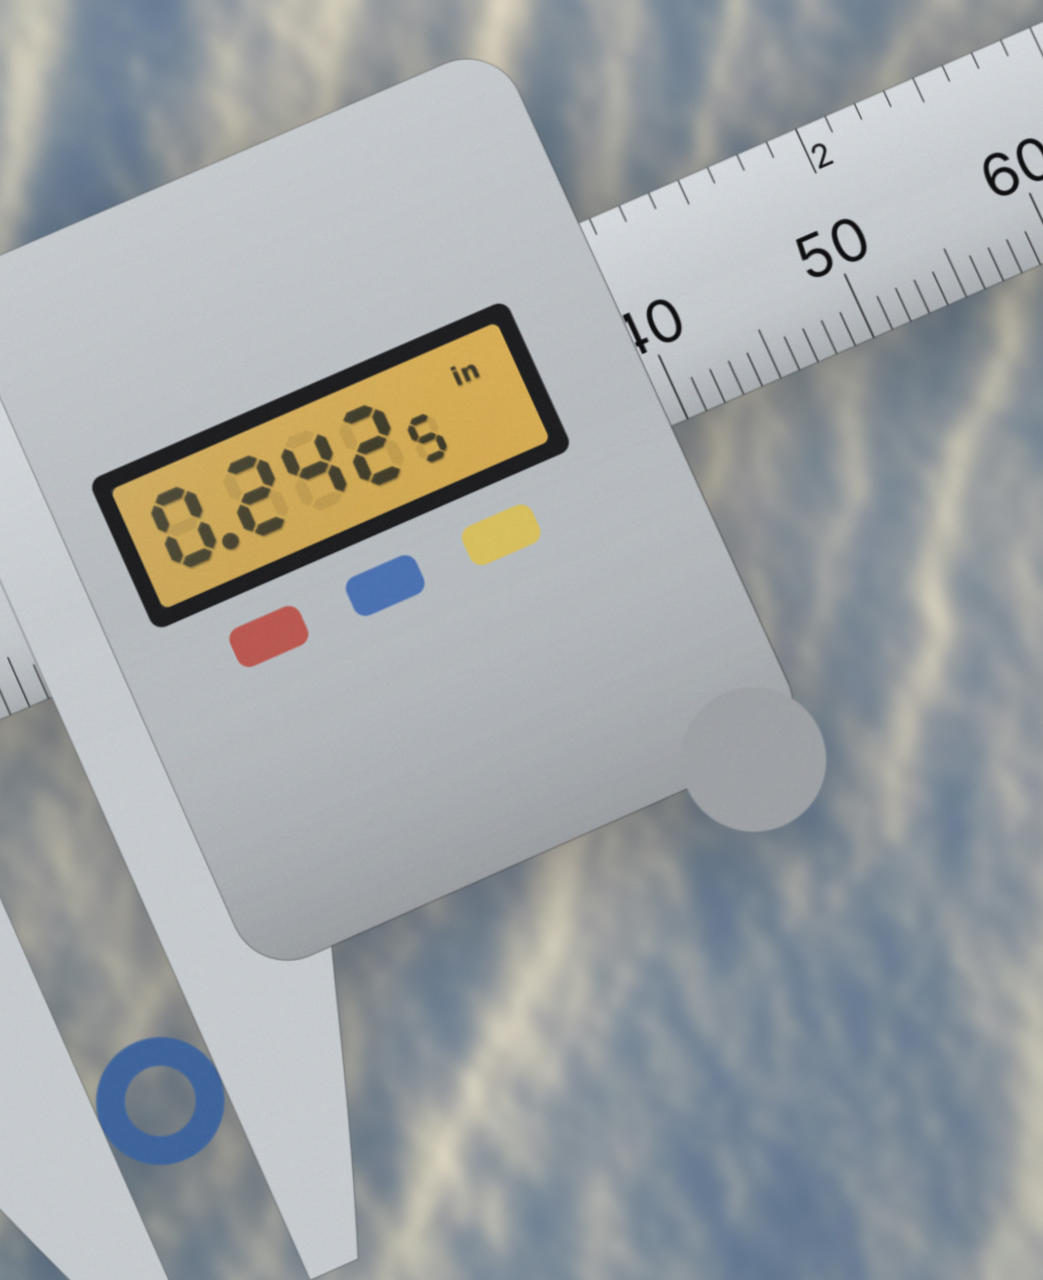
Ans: **0.2425** in
